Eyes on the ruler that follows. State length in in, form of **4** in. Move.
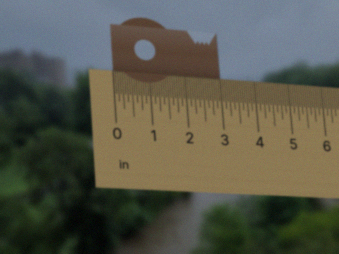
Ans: **3** in
